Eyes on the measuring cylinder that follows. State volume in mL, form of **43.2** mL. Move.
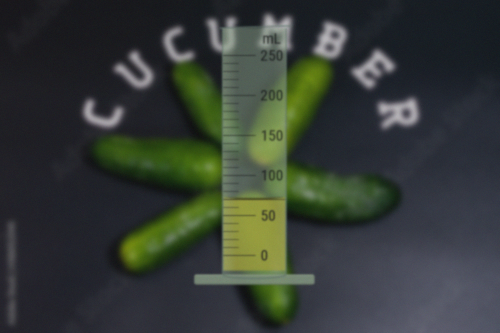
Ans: **70** mL
